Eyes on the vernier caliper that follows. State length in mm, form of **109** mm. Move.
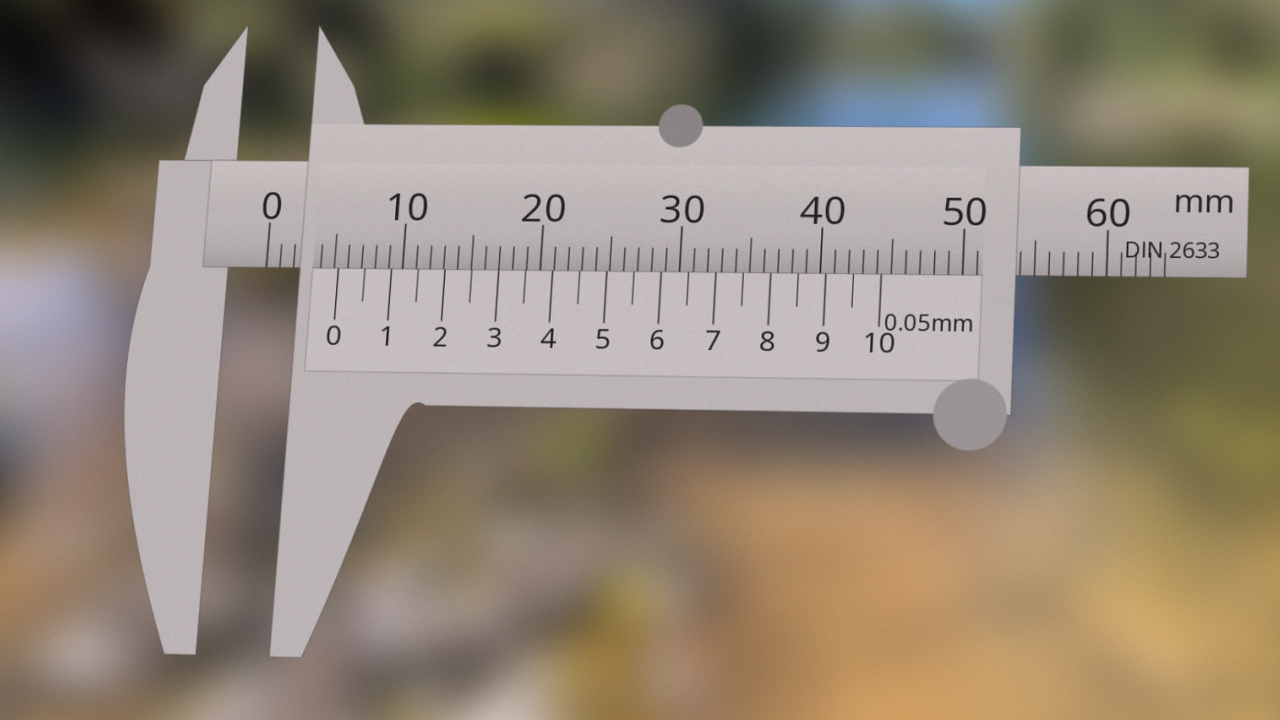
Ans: **5.3** mm
